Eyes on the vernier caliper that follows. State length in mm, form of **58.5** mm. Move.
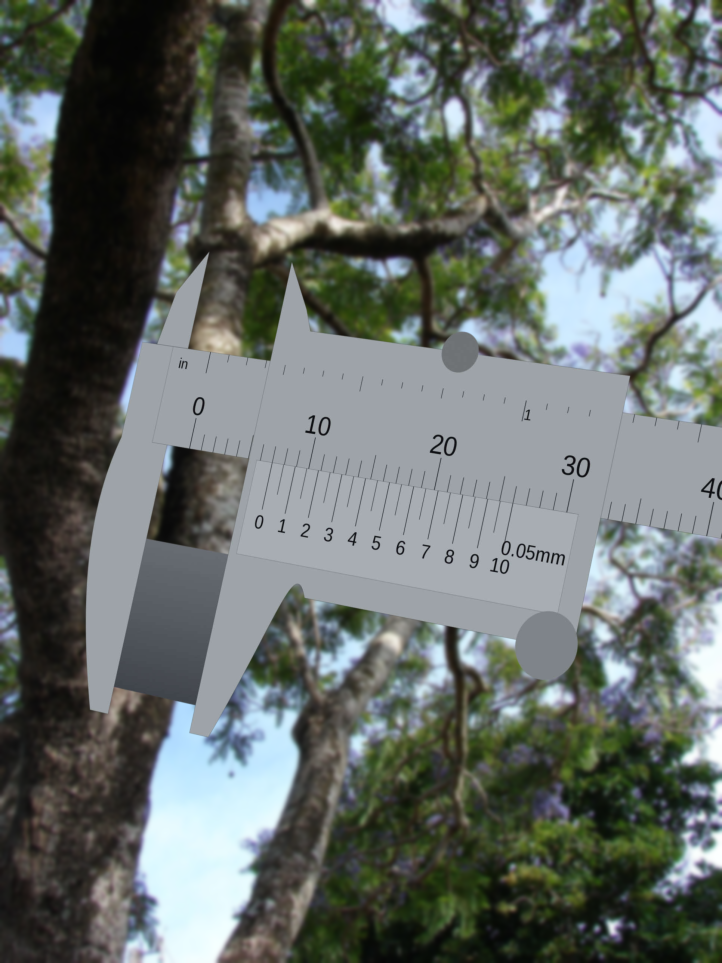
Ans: **7.0** mm
